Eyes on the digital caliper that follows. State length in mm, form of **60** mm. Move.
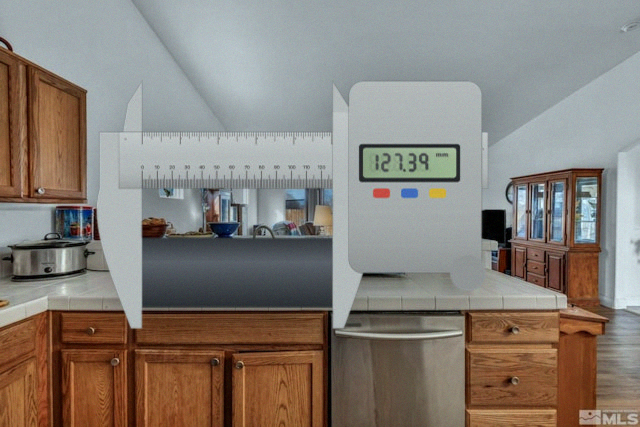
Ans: **127.39** mm
